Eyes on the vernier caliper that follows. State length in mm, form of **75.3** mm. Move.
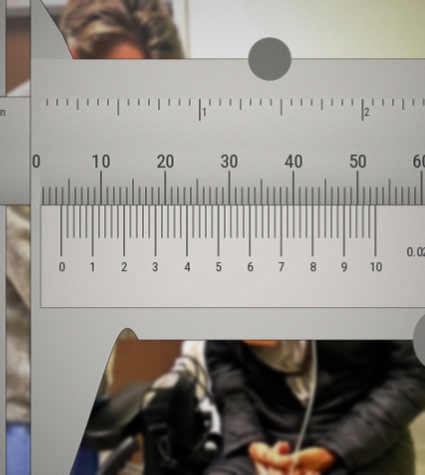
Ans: **3.8** mm
